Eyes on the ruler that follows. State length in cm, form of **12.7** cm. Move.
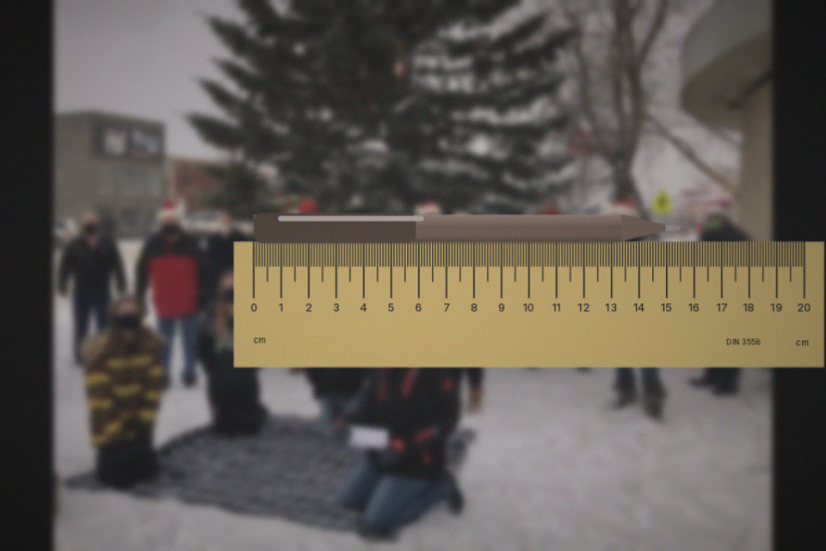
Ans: **15.5** cm
